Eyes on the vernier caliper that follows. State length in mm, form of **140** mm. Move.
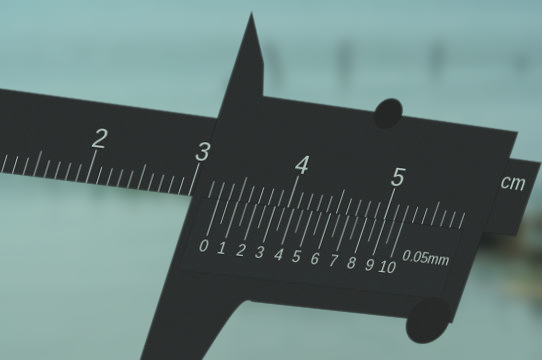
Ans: **33.0** mm
